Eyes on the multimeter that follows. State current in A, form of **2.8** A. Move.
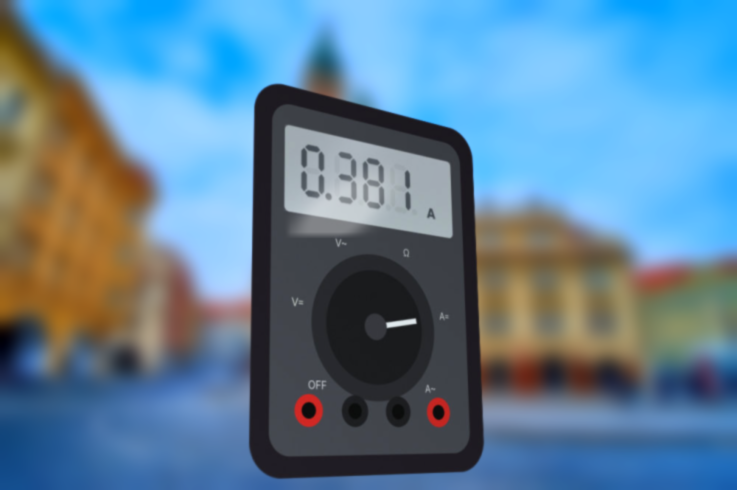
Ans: **0.381** A
